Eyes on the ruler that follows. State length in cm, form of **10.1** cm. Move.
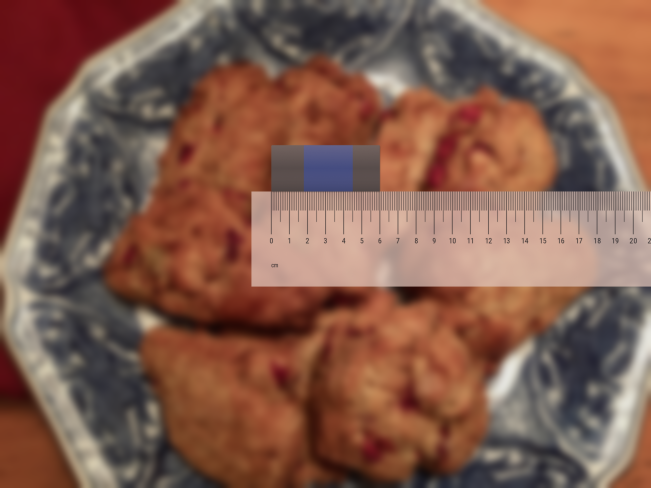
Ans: **6** cm
